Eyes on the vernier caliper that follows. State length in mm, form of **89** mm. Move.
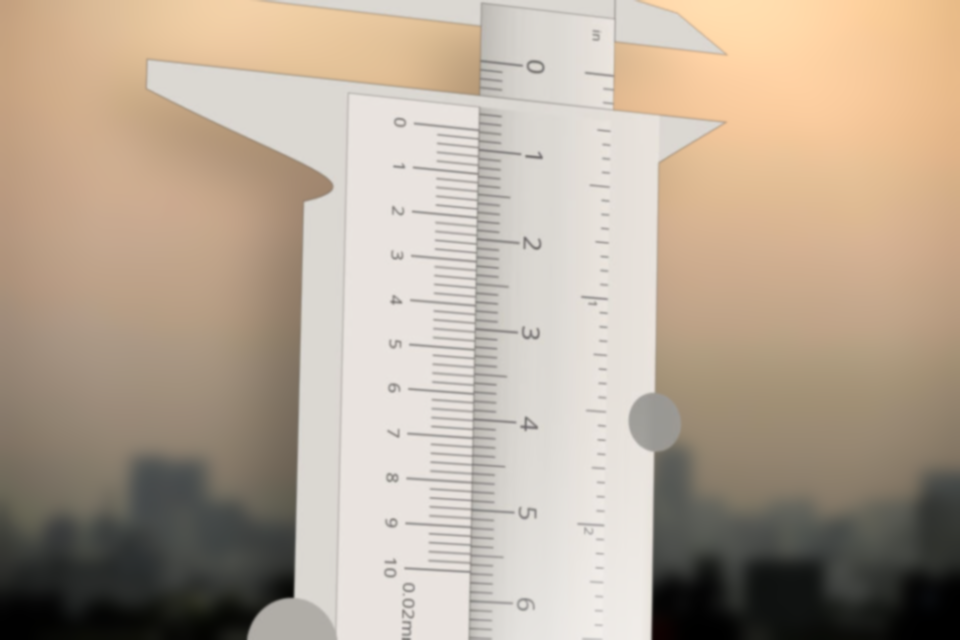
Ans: **7.8** mm
